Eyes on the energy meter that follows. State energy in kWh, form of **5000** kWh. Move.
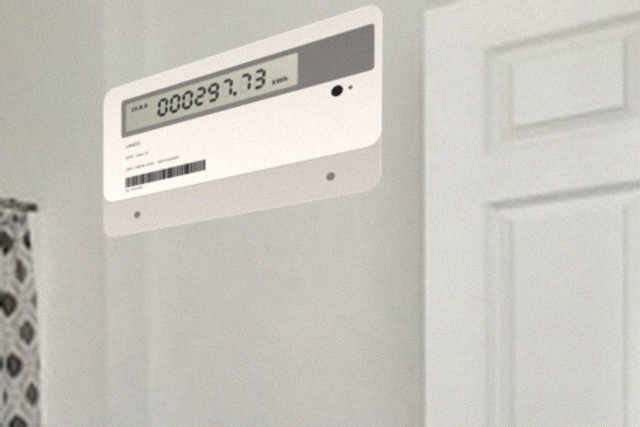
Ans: **297.73** kWh
